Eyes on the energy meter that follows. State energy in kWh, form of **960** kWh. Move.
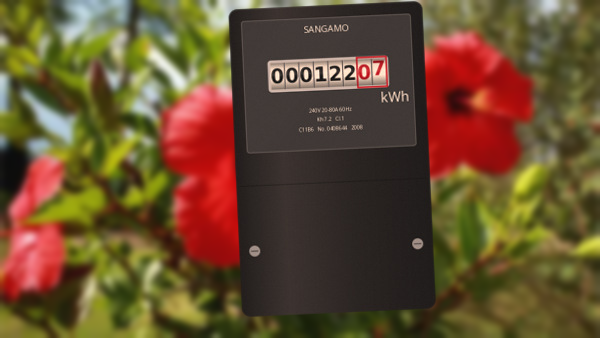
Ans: **122.07** kWh
